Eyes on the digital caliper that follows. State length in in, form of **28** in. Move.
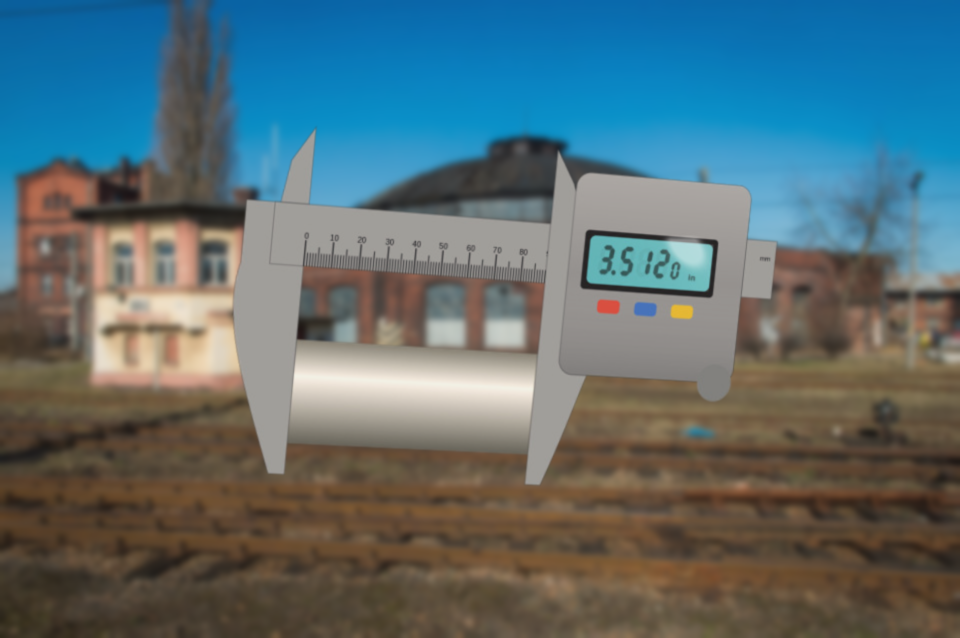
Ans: **3.5120** in
